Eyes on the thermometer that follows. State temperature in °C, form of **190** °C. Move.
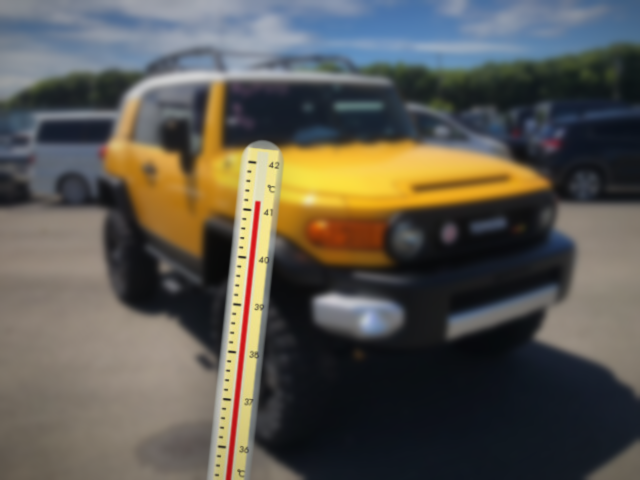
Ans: **41.2** °C
